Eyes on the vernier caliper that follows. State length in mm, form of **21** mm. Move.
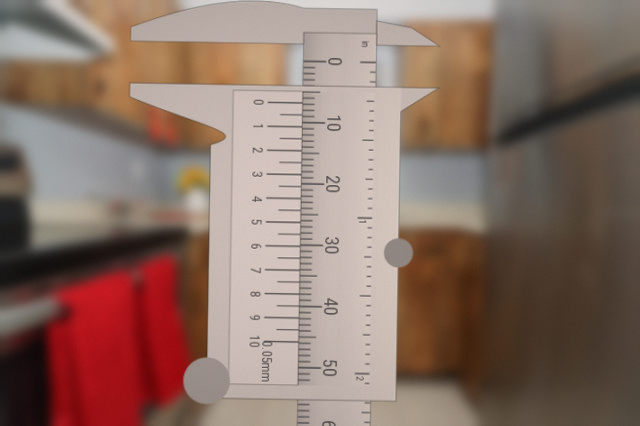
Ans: **6.8** mm
